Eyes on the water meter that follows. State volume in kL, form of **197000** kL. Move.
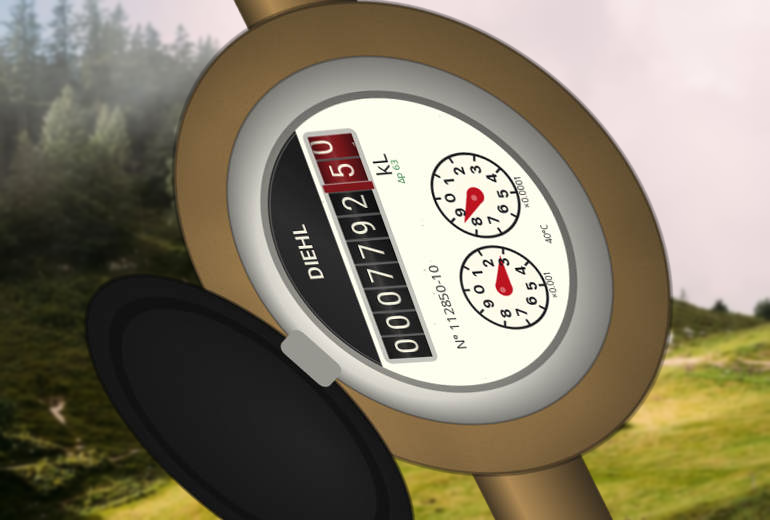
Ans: **7792.5028** kL
